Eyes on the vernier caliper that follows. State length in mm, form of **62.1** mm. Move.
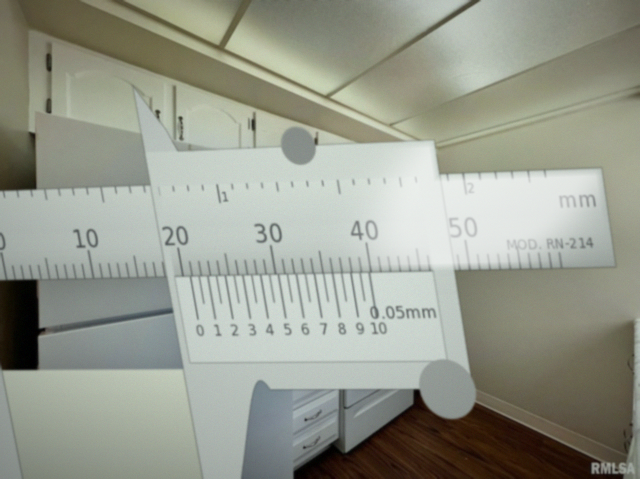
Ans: **20.8** mm
